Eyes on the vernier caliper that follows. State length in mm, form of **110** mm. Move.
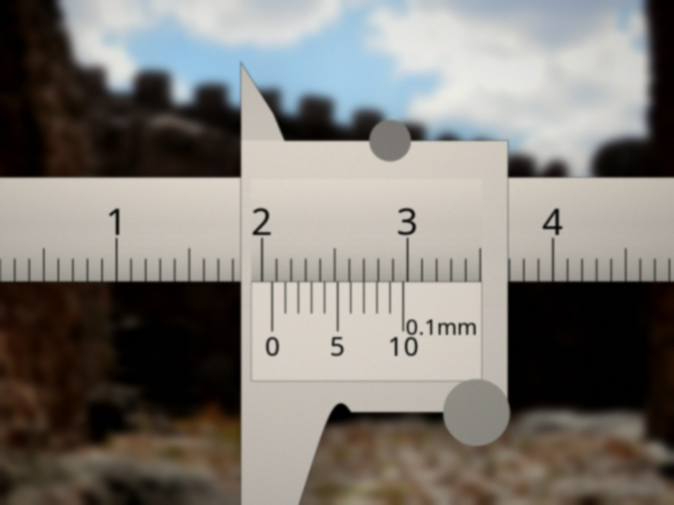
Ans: **20.7** mm
